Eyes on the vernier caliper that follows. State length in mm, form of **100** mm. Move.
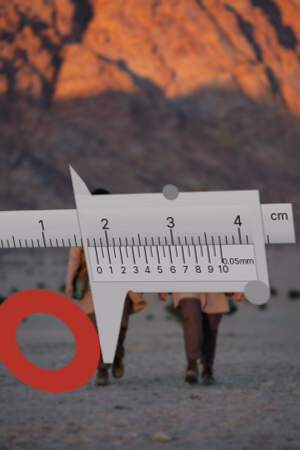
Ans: **18.0** mm
